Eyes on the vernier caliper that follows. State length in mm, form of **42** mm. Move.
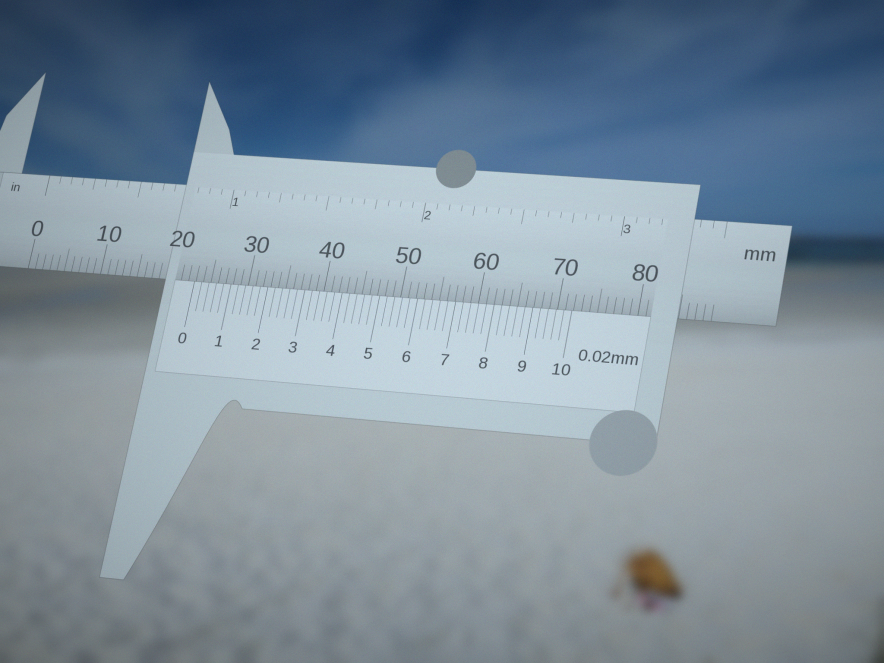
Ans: **22.8** mm
